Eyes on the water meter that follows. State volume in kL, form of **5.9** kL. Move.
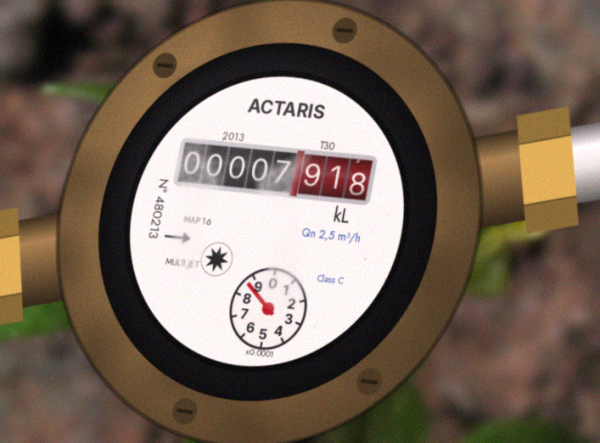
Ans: **7.9178** kL
